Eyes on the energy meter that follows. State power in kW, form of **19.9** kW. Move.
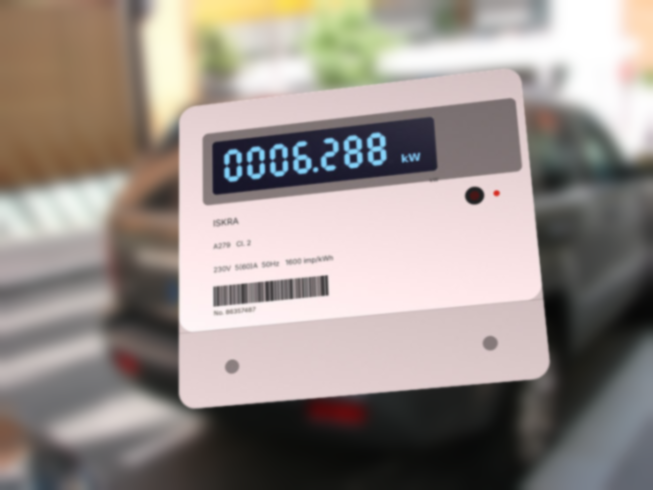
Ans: **6.288** kW
